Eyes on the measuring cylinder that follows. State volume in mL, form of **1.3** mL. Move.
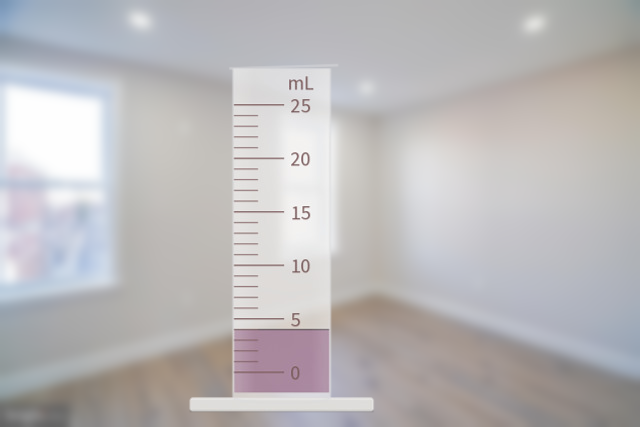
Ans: **4** mL
